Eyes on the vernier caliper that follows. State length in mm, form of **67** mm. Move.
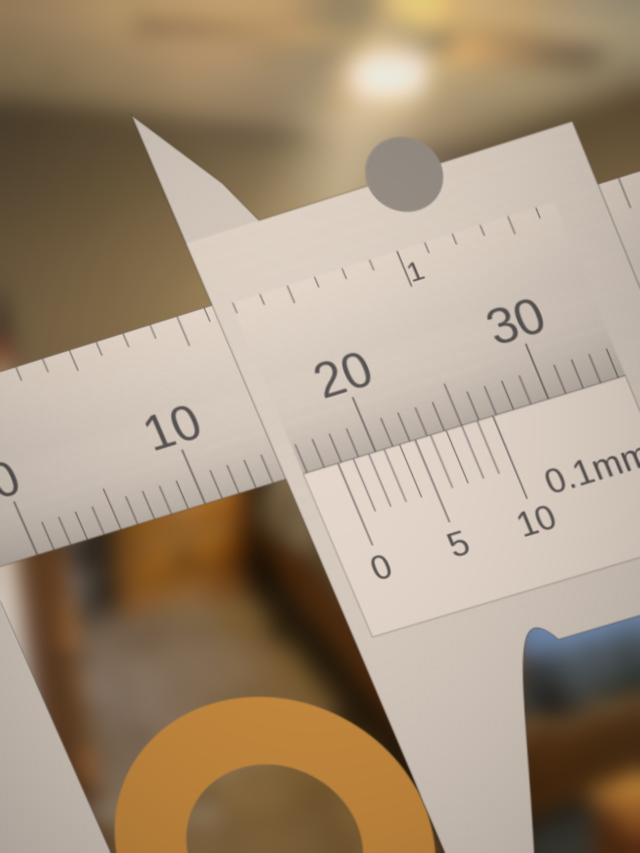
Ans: **17.8** mm
